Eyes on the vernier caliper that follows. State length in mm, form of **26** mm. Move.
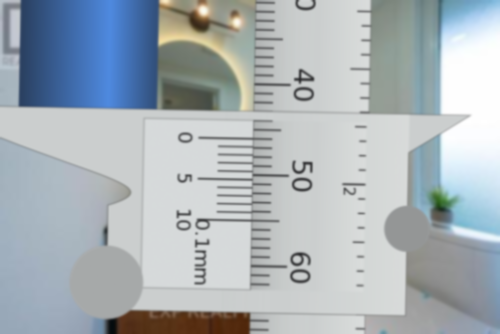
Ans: **46.0** mm
